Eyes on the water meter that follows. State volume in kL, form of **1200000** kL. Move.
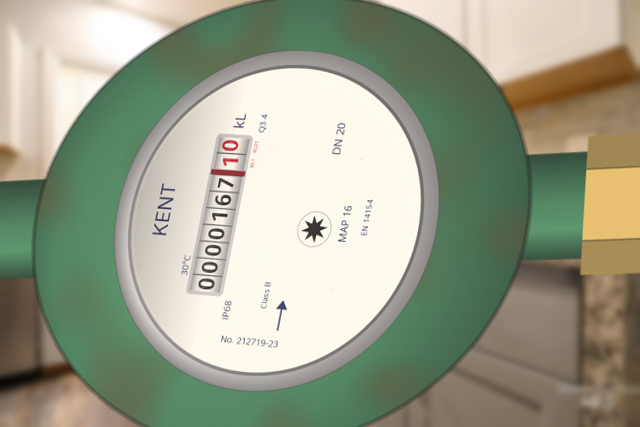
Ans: **167.10** kL
